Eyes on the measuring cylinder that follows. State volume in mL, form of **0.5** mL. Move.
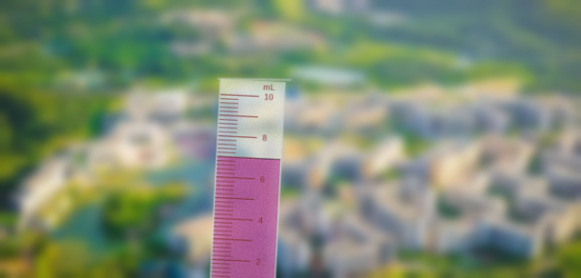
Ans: **7** mL
